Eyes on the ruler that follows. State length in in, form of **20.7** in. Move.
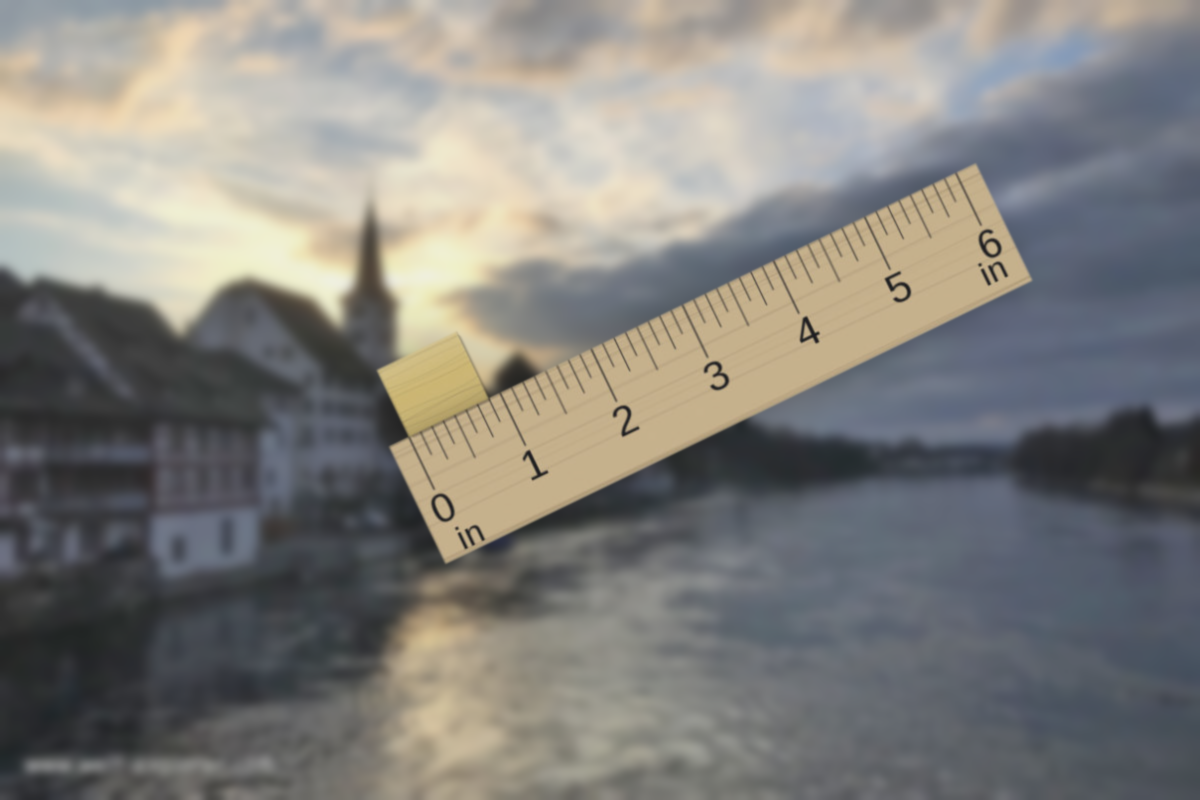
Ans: **0.875** in
